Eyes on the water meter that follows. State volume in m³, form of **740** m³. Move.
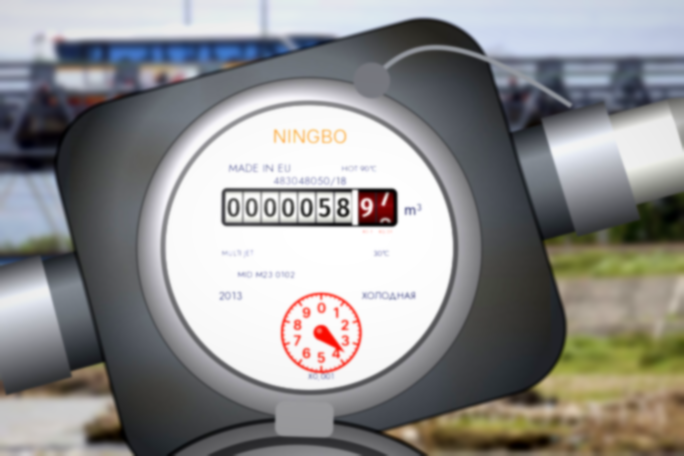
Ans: **58.973** m³
